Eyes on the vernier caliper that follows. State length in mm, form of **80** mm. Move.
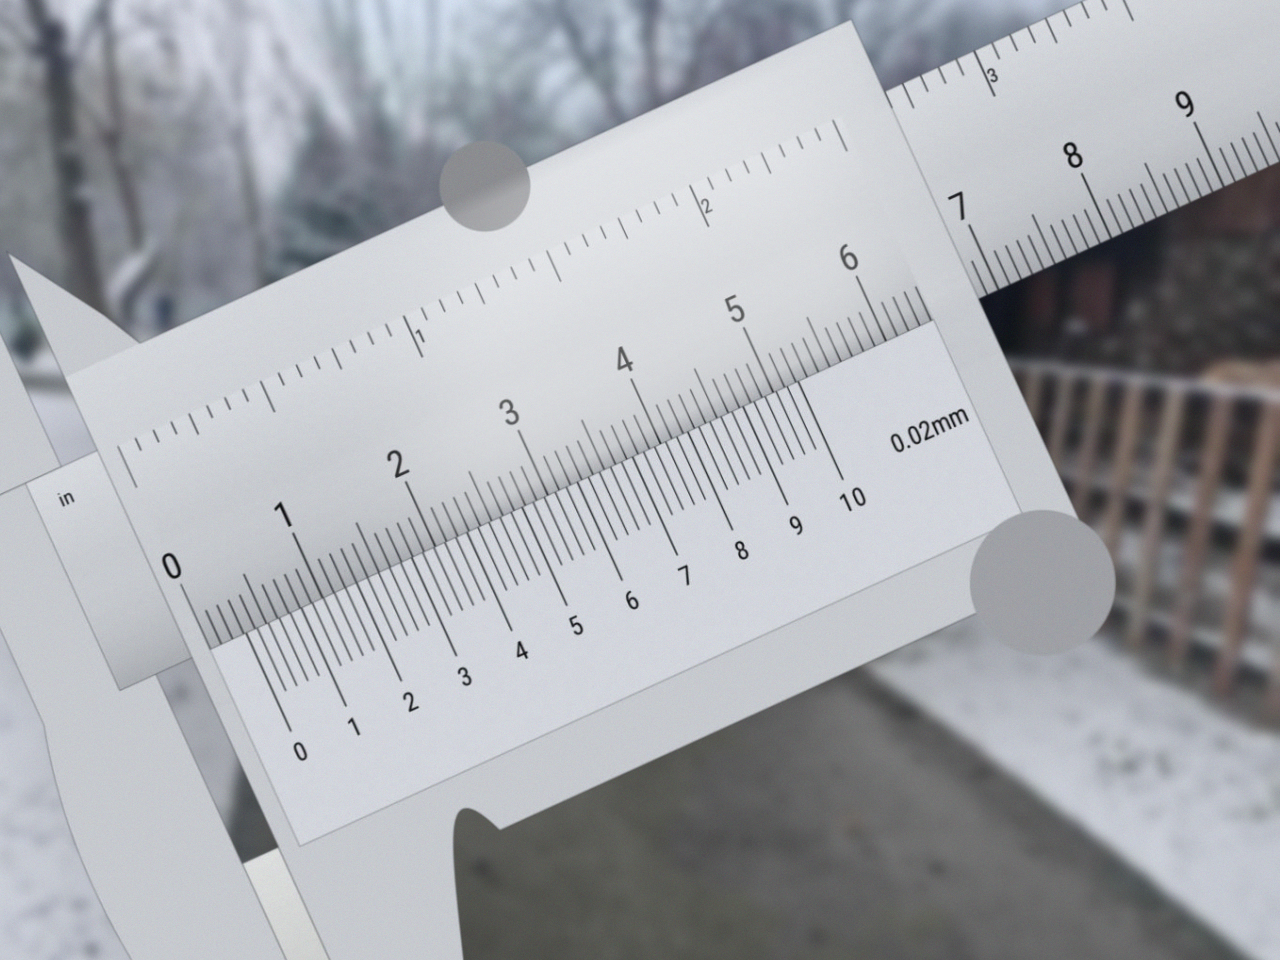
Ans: **3.2** mm
